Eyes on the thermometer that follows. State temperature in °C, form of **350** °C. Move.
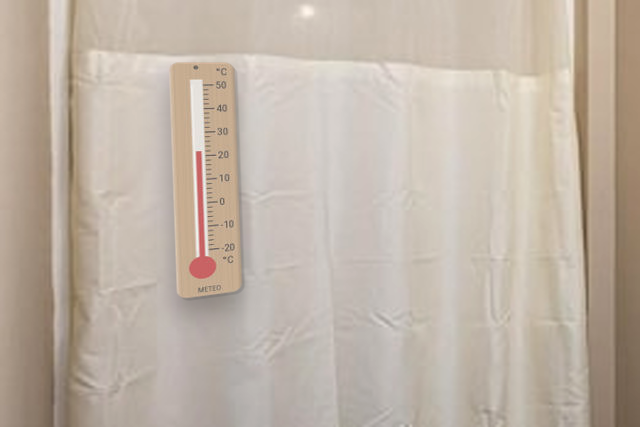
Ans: **22** °C
